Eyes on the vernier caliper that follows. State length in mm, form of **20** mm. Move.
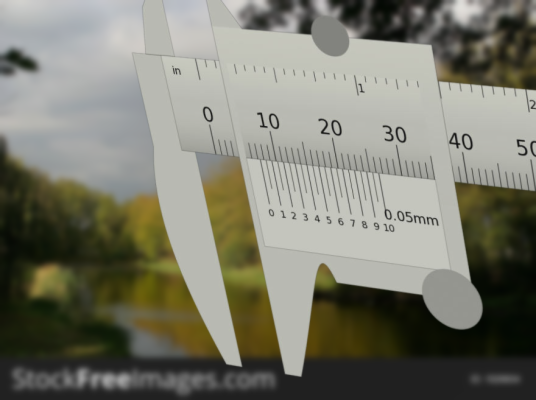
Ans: **7.4** mm
